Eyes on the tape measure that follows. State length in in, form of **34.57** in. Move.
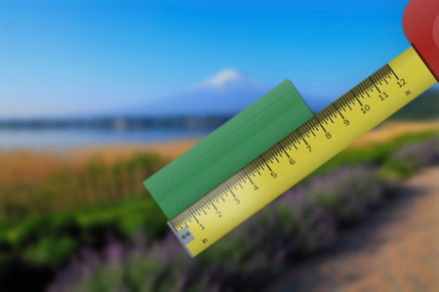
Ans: **8** in
